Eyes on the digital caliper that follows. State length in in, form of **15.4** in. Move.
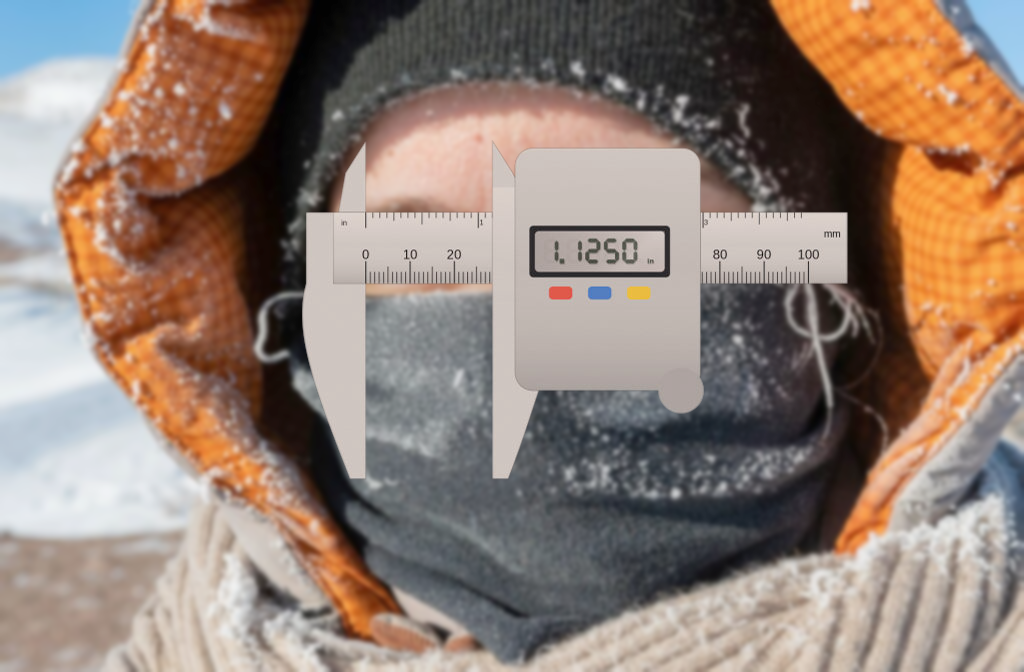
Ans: **1.1250** in
